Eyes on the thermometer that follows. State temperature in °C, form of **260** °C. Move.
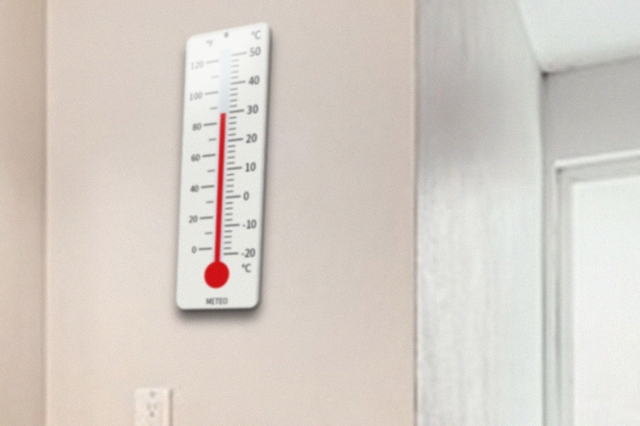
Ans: **30** °C
